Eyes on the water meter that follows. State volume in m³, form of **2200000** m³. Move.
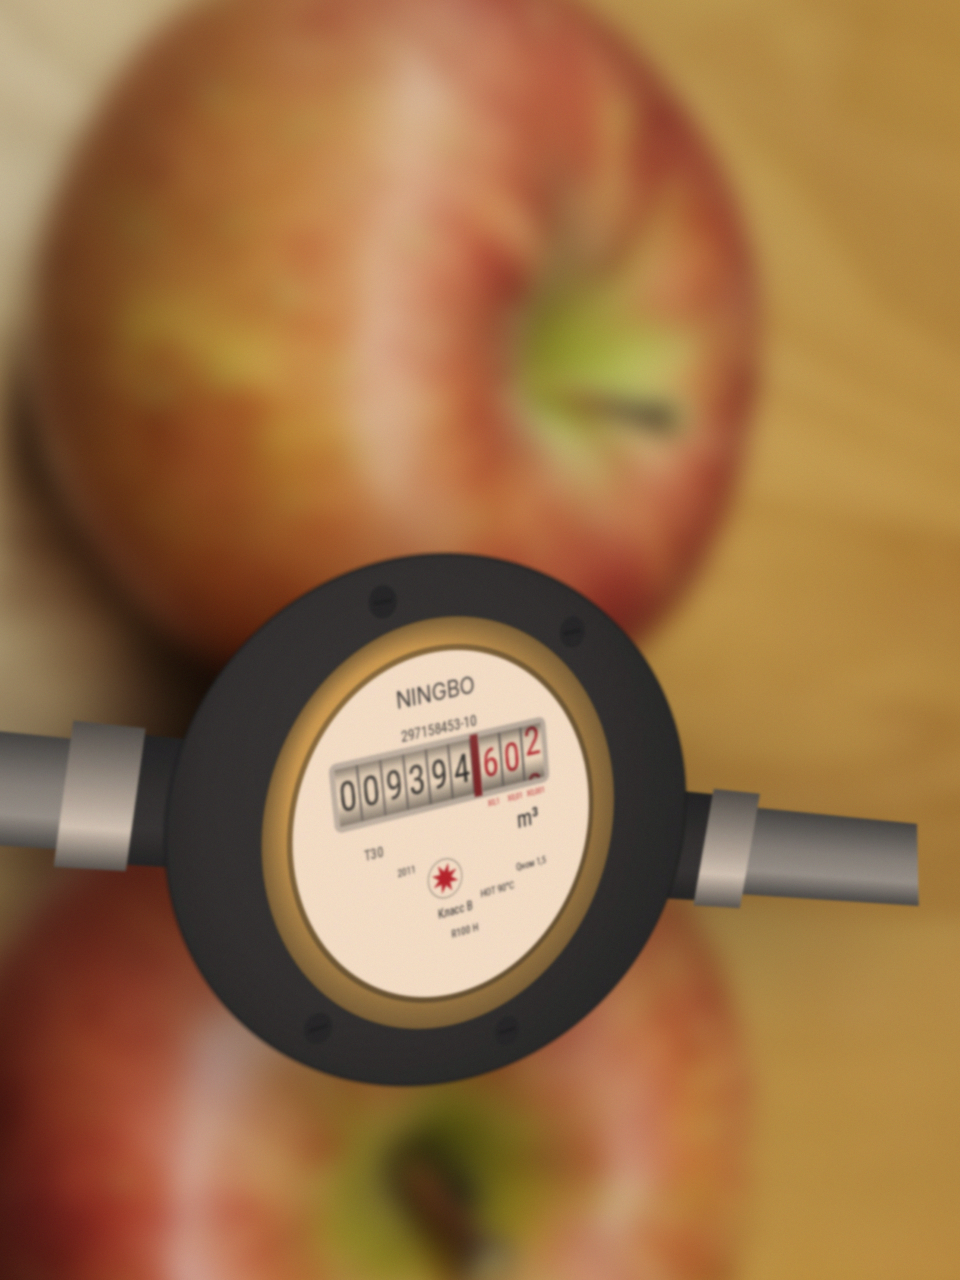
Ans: **9394.602** m³
